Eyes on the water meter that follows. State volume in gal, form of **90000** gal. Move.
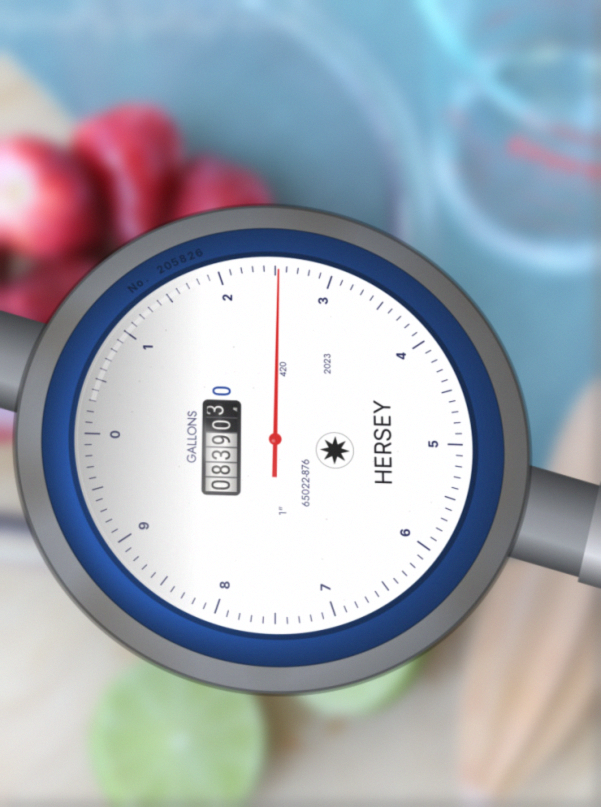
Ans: **839032.5** gal
